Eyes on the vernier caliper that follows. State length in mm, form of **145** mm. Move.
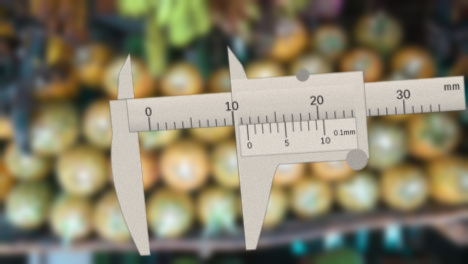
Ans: **11.6** mm
